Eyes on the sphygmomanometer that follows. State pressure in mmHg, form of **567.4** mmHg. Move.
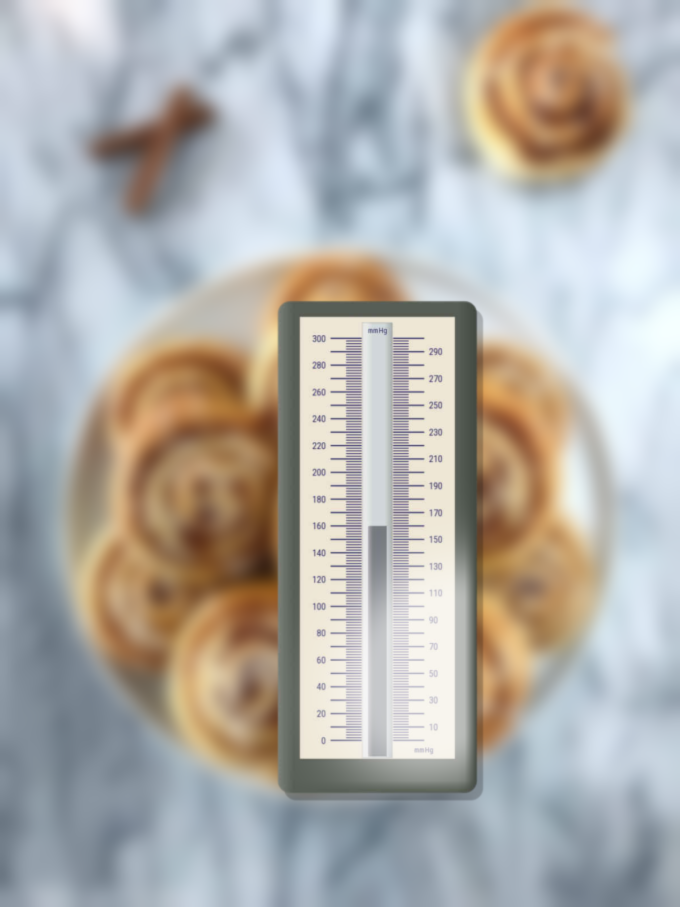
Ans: **160** mmHg
